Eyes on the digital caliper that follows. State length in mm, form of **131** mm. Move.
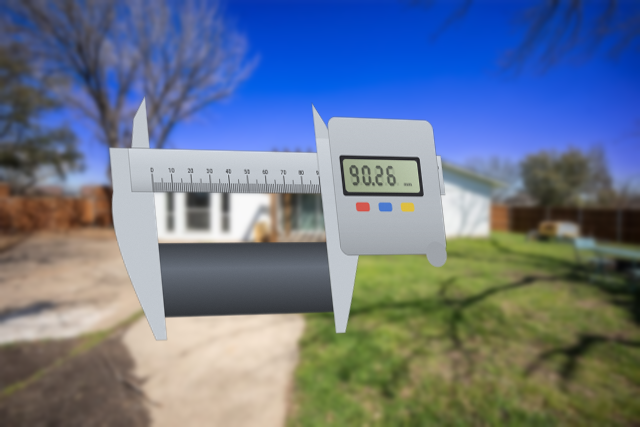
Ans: **90.26** mm
